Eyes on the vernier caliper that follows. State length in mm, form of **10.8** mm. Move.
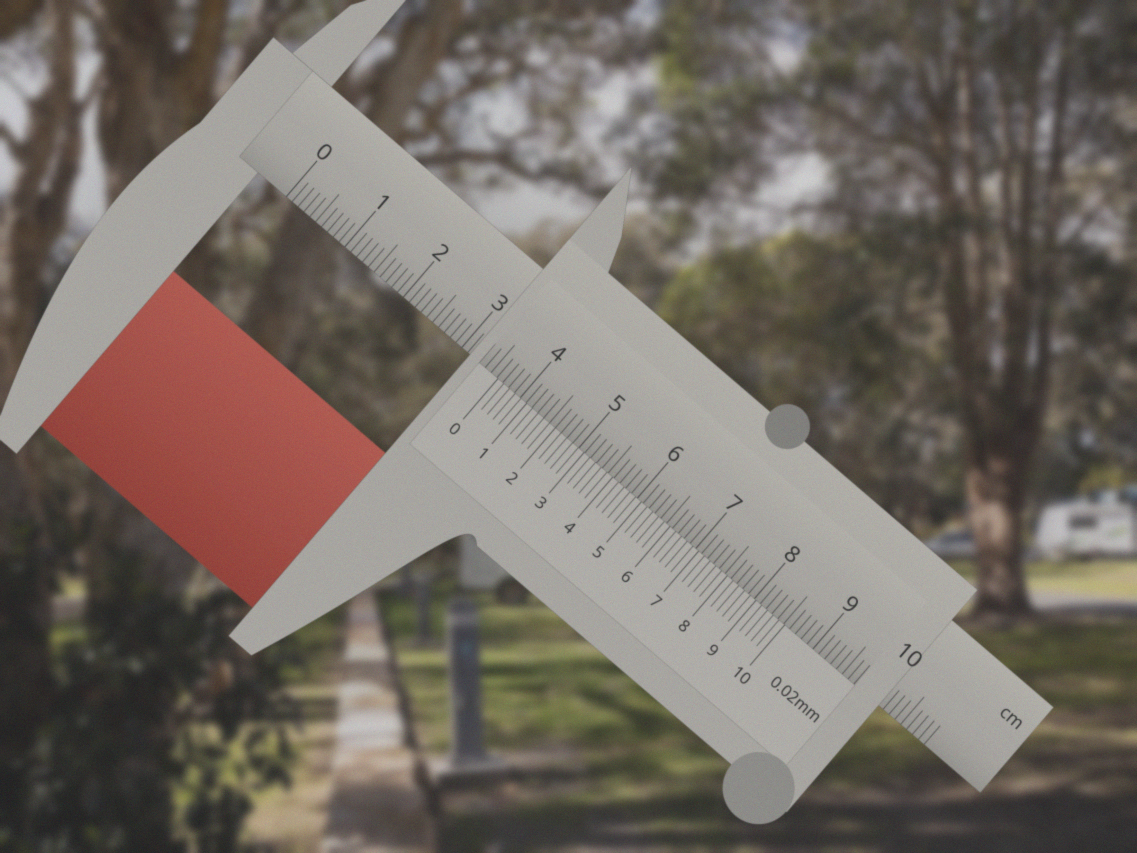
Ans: **36.2** mm
